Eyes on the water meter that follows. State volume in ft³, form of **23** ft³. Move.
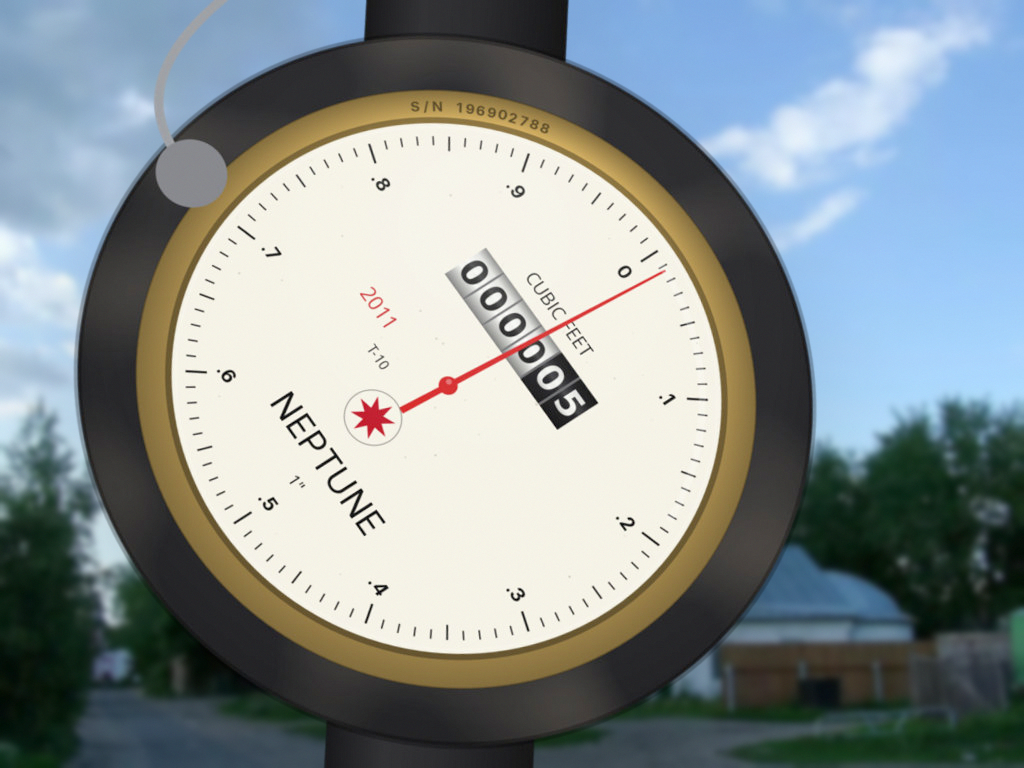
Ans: **5.01** ft³
